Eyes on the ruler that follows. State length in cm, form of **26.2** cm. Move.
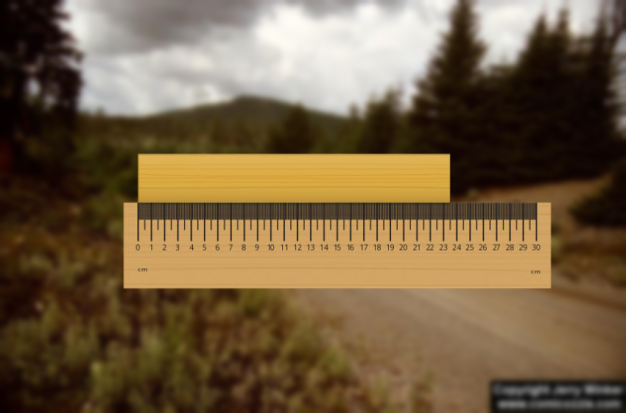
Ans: **23.5** cm
